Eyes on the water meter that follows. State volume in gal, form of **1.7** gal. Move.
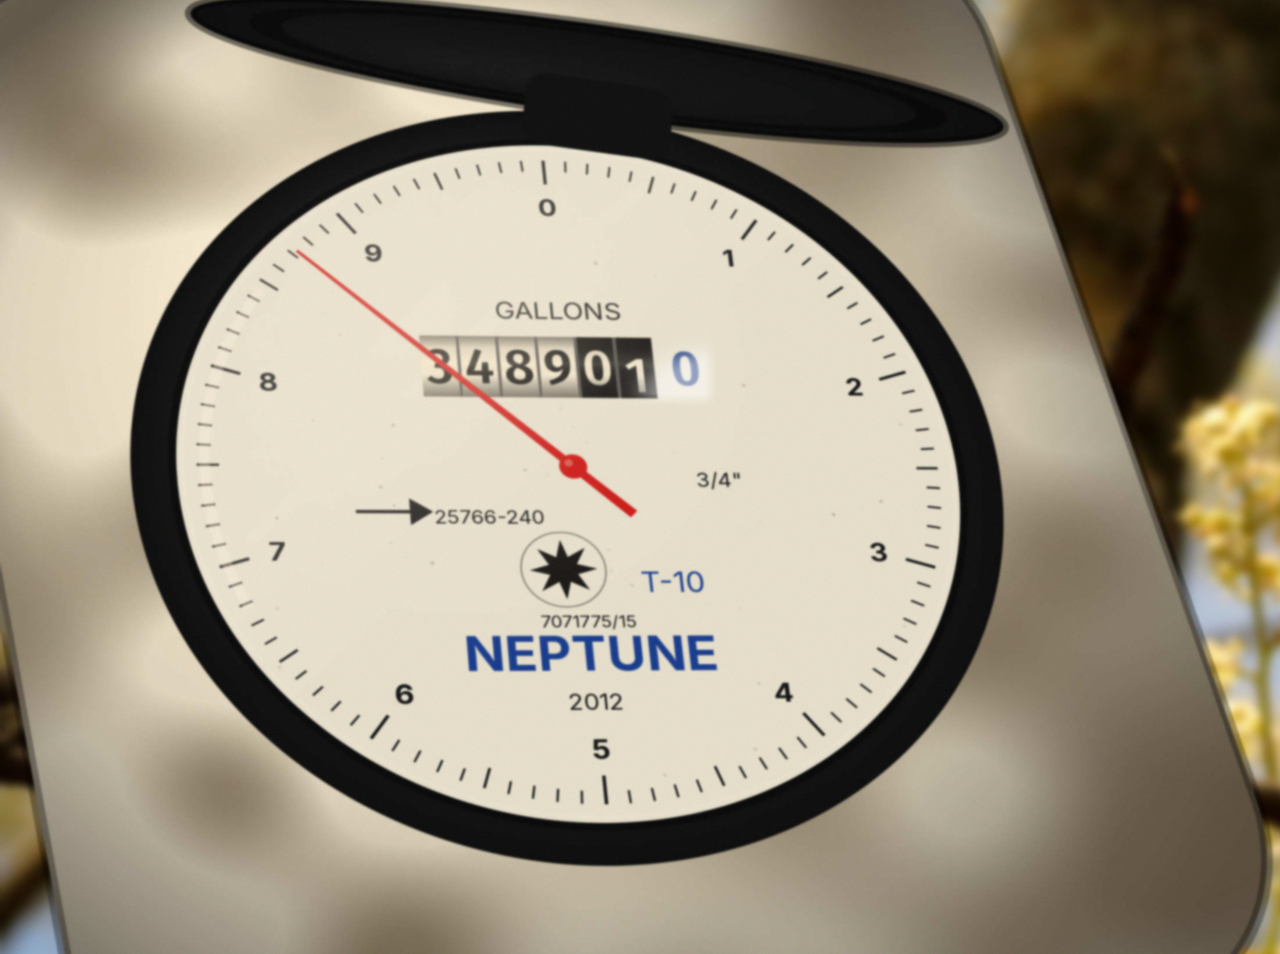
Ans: **3489008.7** gal
